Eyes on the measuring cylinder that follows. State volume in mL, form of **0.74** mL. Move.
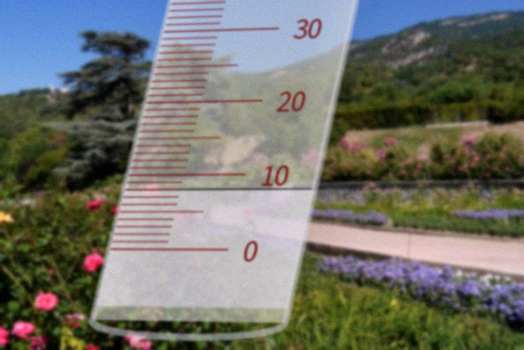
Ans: **8** mL
